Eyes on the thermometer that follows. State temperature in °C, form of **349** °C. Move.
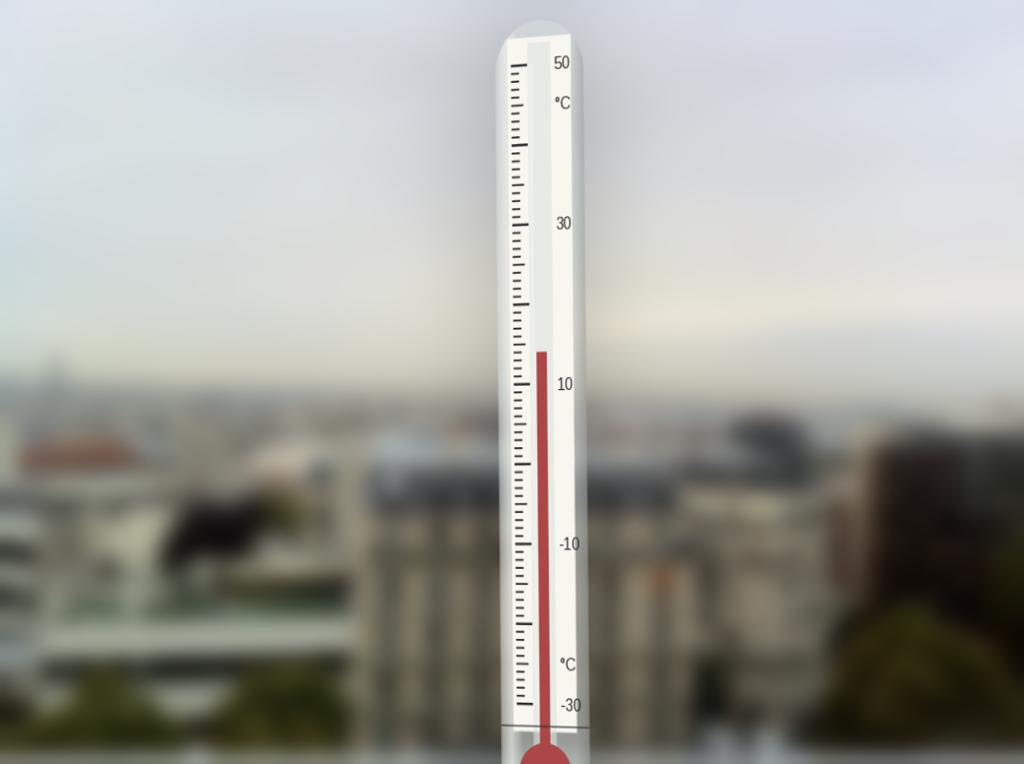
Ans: **14** °C
